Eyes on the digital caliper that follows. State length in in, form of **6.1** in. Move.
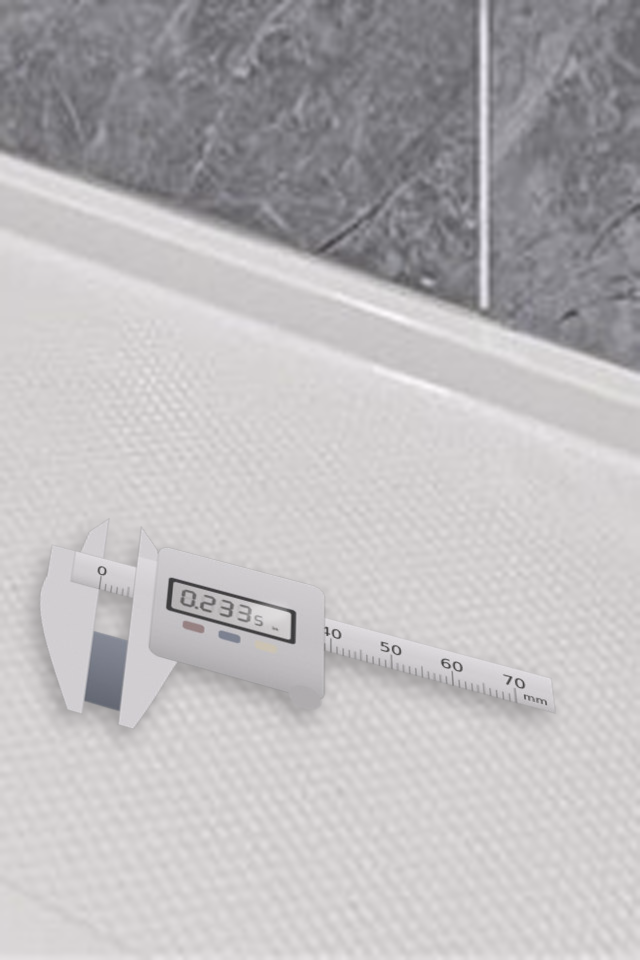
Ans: **0.2335** in
